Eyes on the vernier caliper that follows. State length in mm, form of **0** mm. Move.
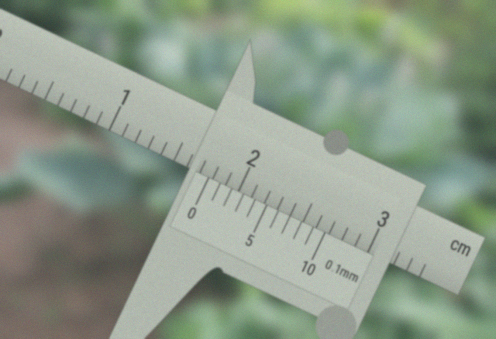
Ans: **17.7** mm
